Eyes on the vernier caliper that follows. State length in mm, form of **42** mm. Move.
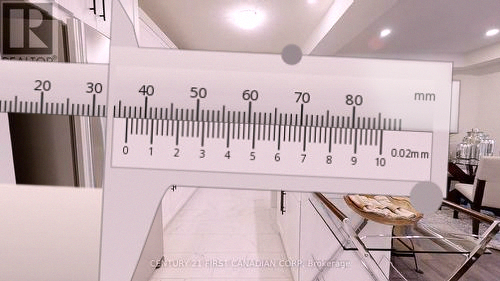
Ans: **36.5** mm
